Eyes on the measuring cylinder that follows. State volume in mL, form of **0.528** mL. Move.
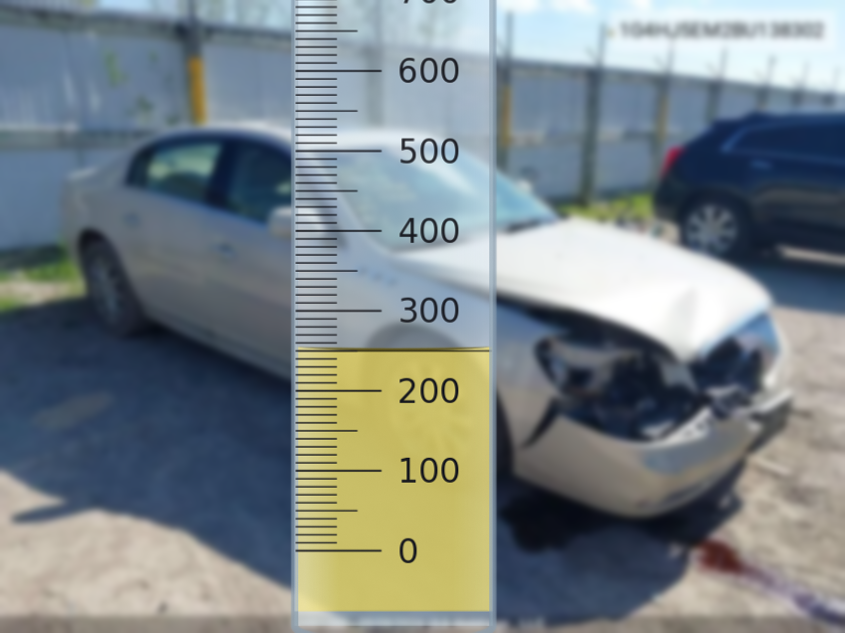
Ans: **250** mL
